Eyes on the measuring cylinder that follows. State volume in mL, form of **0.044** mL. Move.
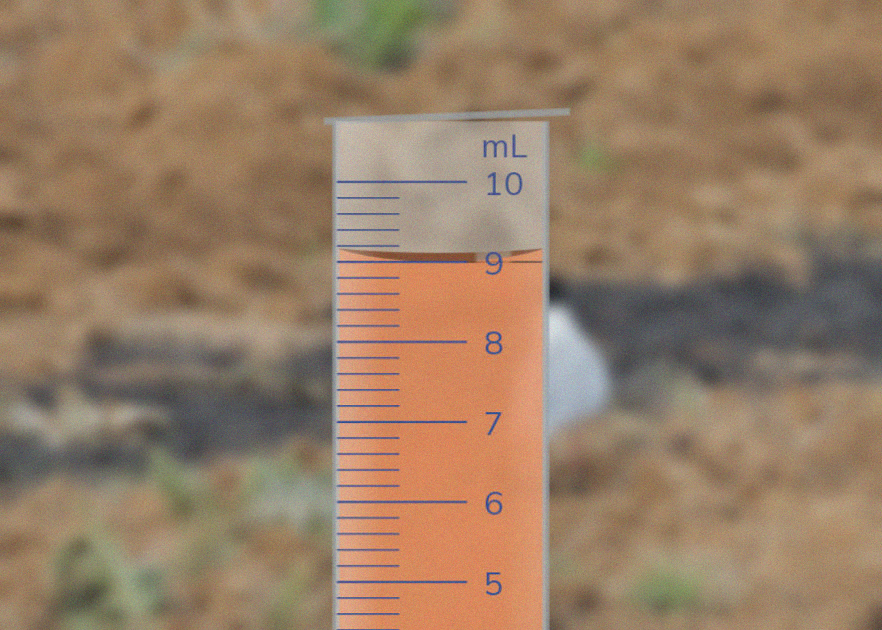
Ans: **9** mL
